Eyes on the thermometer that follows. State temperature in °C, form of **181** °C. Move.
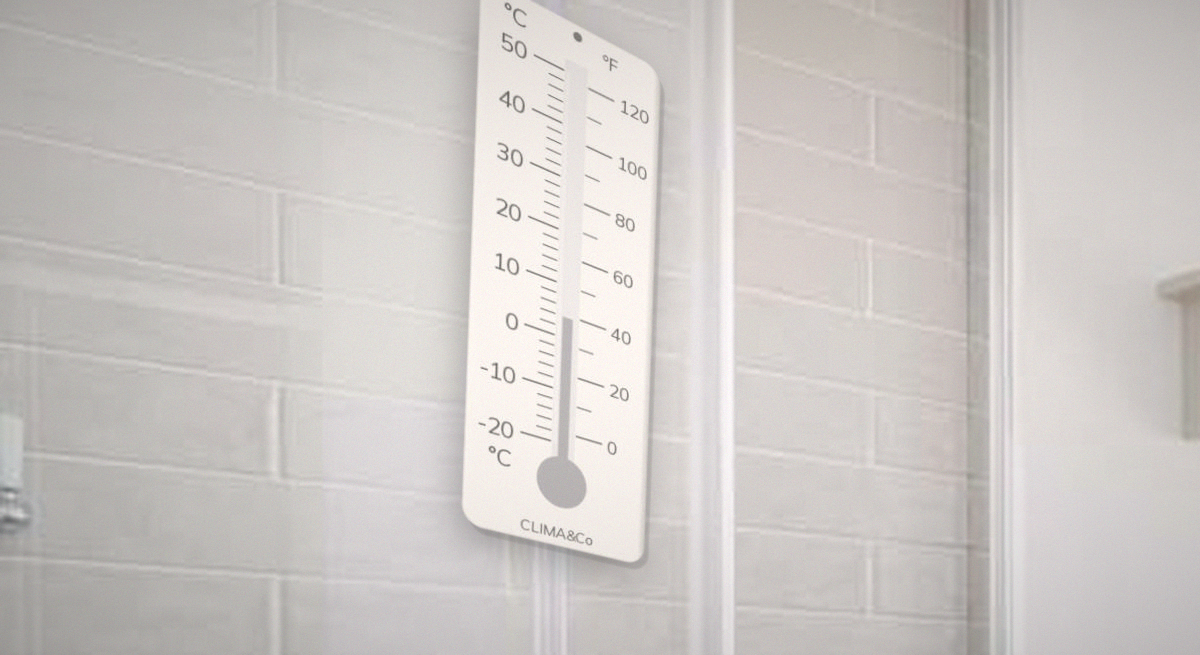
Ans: **4** °C
